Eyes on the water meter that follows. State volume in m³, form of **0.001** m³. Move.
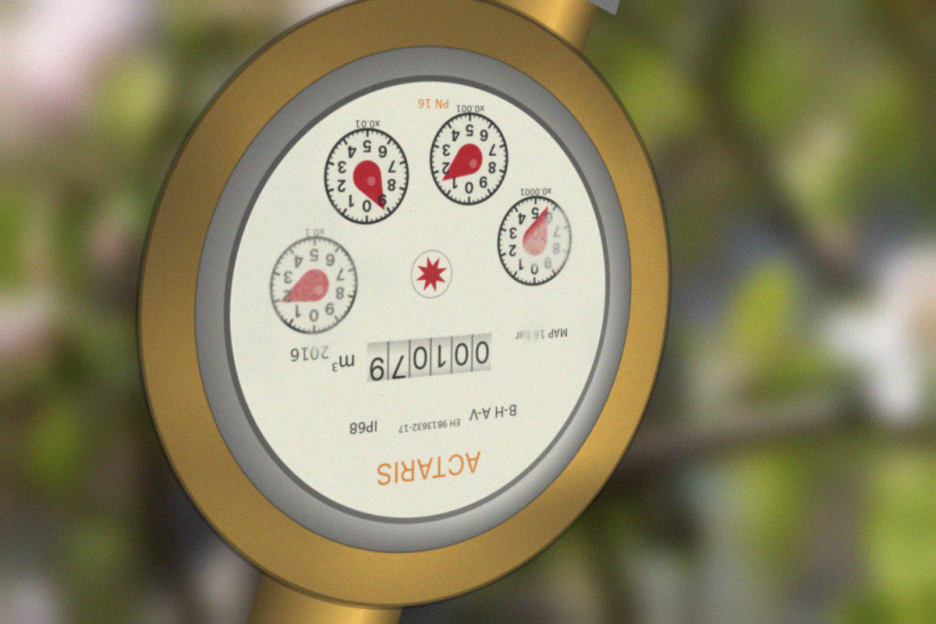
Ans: **1079.1915** m³
